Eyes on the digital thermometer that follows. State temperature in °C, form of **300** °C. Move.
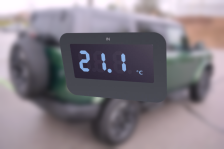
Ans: **21.1** °C
